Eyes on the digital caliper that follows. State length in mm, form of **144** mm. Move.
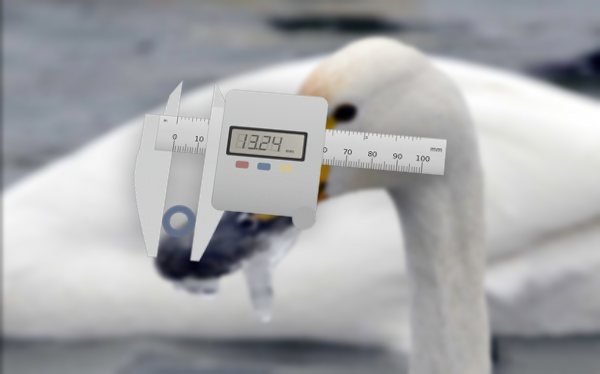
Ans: **13.24** mm
